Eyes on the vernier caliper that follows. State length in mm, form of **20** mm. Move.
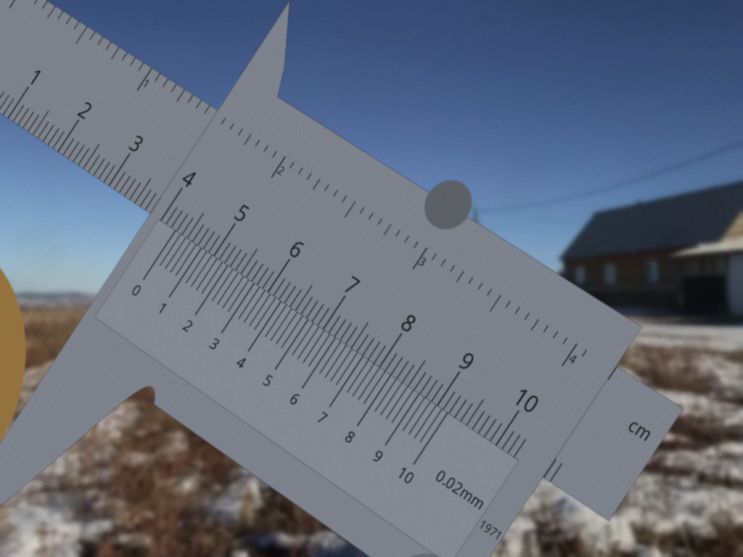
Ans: **42.8** mm
